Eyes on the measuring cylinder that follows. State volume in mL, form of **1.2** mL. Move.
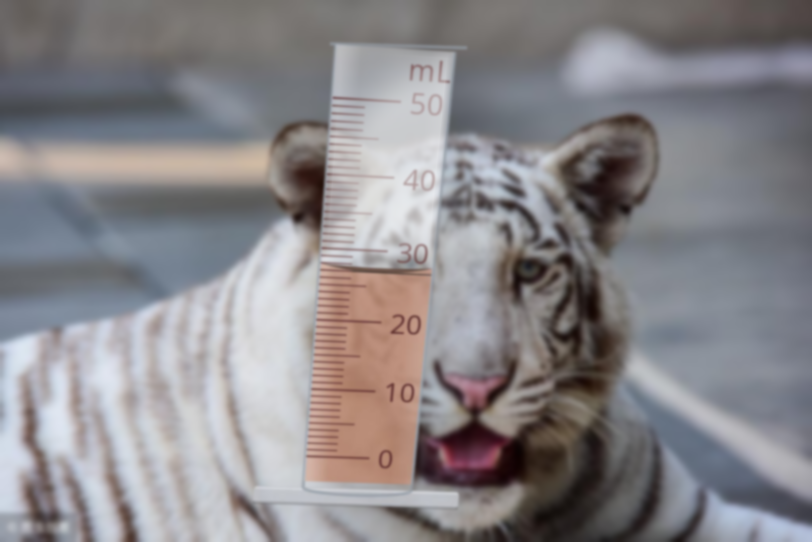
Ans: **27** mL
